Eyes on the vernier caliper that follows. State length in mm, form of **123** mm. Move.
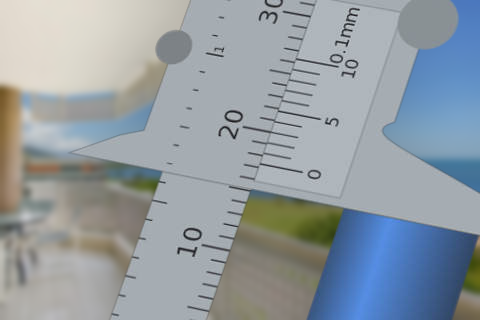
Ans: **17.3** mm
